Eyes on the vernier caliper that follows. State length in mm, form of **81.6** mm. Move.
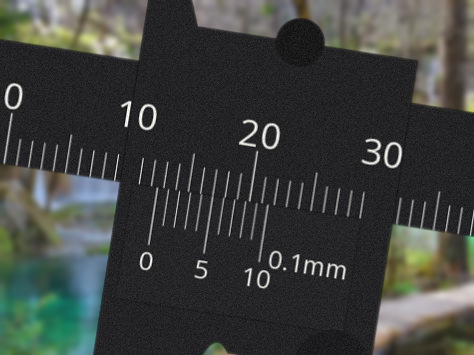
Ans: **12.5** mm
